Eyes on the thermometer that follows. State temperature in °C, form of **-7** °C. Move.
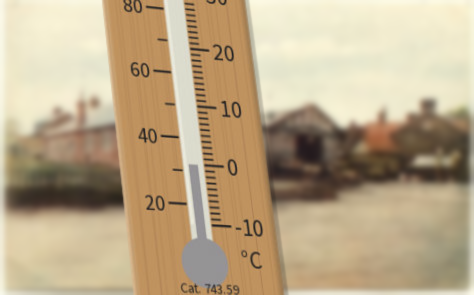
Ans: **0** °C
